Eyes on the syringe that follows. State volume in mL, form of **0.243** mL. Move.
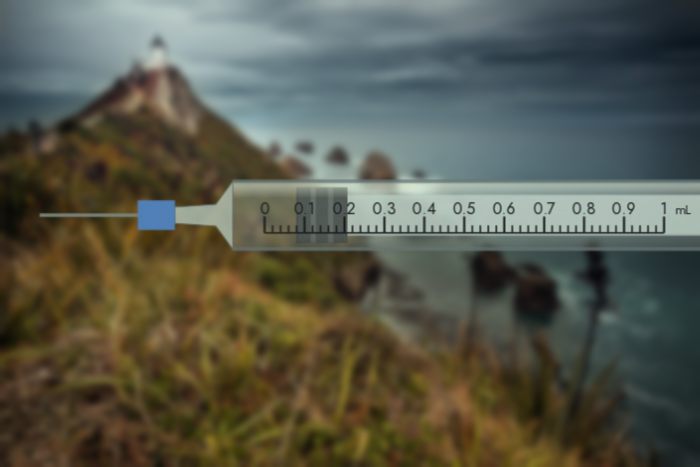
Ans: **0.08** mL
